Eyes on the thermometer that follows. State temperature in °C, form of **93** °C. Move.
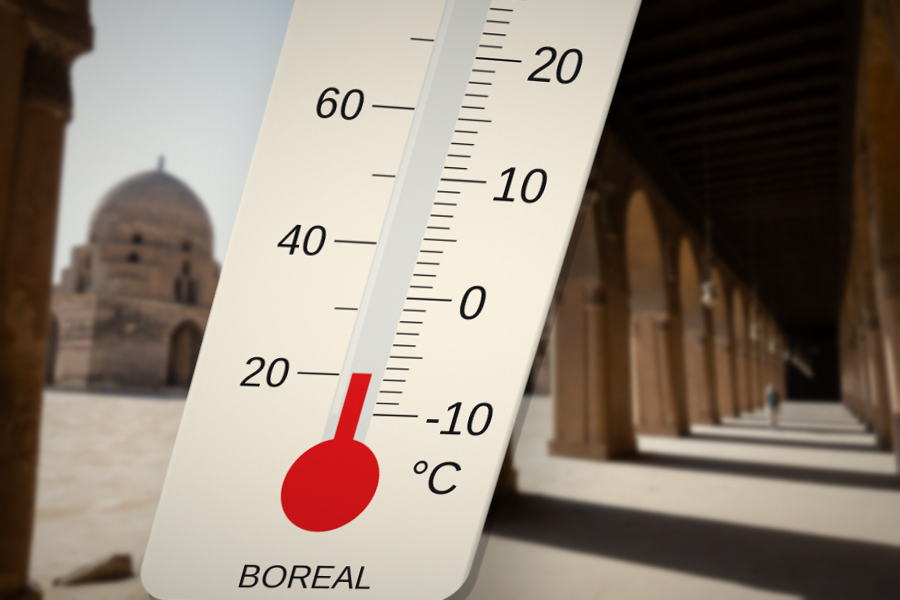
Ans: **-6.5** °C
